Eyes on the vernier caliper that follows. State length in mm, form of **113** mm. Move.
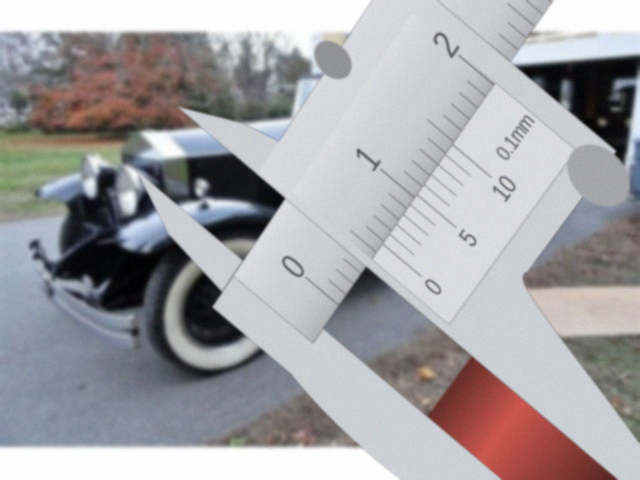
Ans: **5.8** mm
